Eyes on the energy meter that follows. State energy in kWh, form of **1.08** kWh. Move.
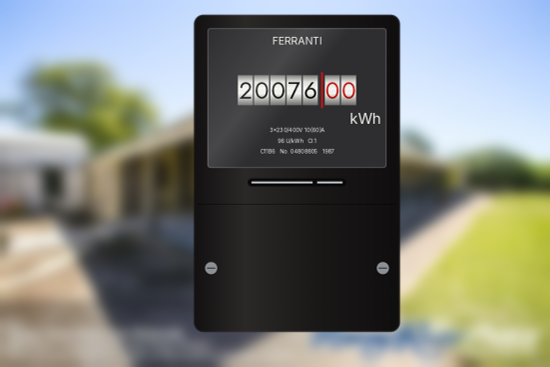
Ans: **20076.00** kWh
